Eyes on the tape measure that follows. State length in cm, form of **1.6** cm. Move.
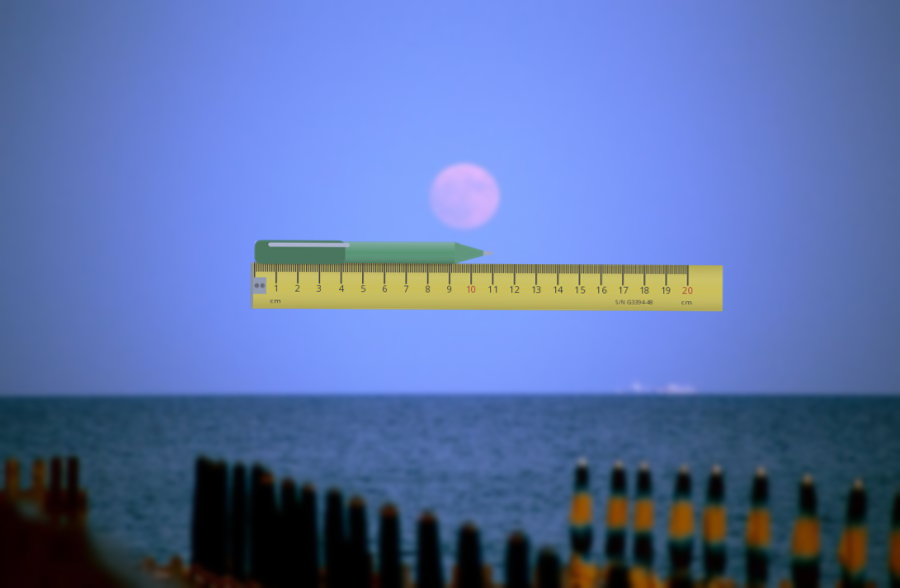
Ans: **11** cm
